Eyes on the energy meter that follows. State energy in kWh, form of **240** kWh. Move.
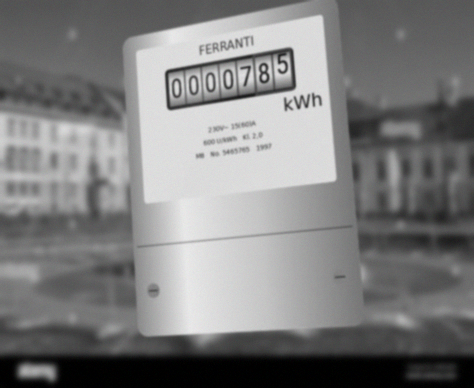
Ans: **7.85** kWh
